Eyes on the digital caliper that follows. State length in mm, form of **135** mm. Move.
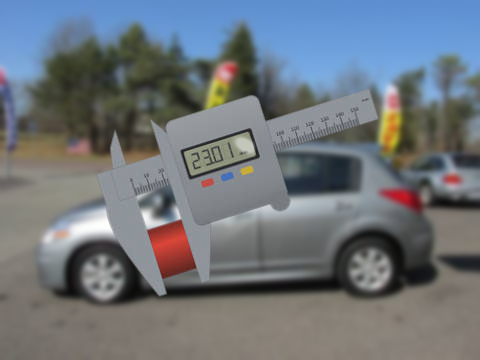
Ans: **23.01** mm
